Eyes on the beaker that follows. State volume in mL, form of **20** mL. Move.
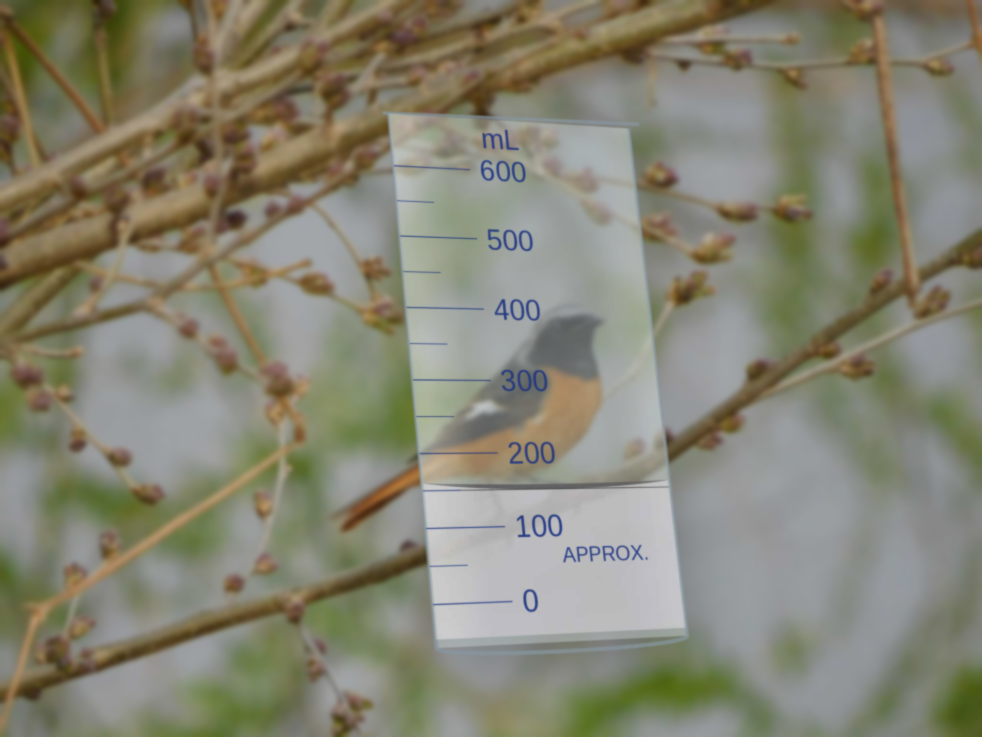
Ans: **150** mL
